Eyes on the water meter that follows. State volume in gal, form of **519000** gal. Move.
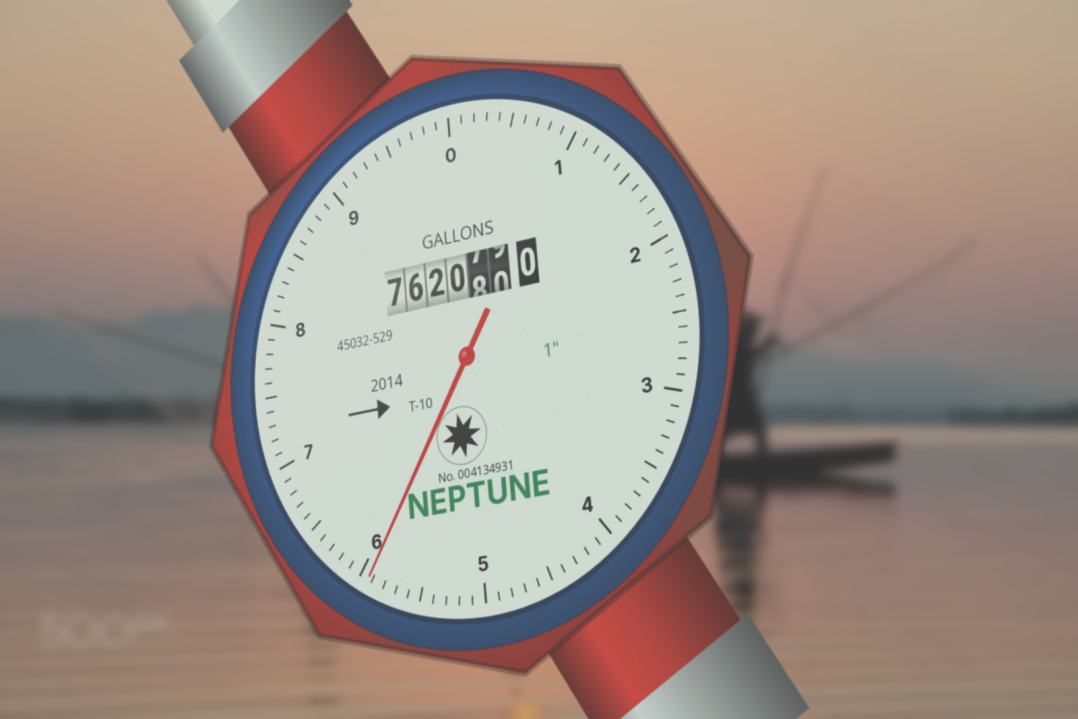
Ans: **7620795.9** gal
